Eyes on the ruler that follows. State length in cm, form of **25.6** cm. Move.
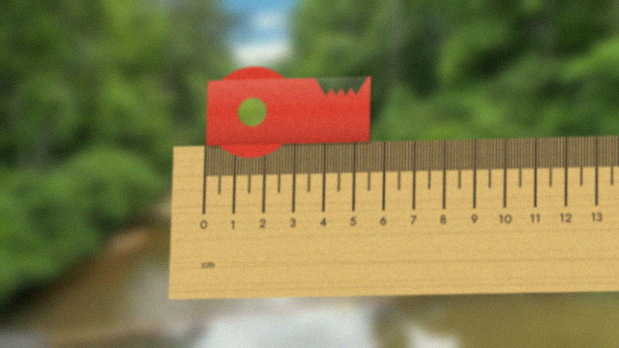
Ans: **5.5** cm
